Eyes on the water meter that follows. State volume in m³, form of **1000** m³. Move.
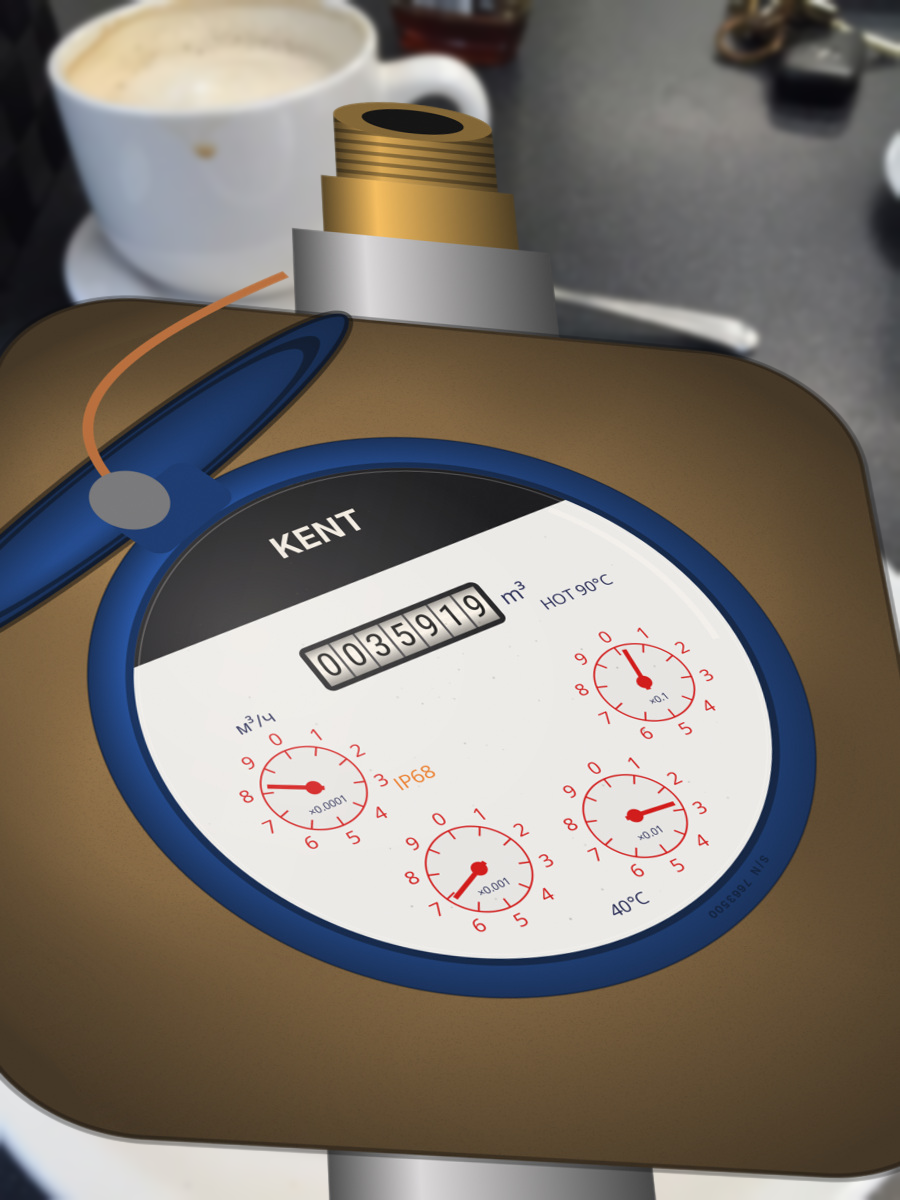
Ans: **35919.0268** m³
